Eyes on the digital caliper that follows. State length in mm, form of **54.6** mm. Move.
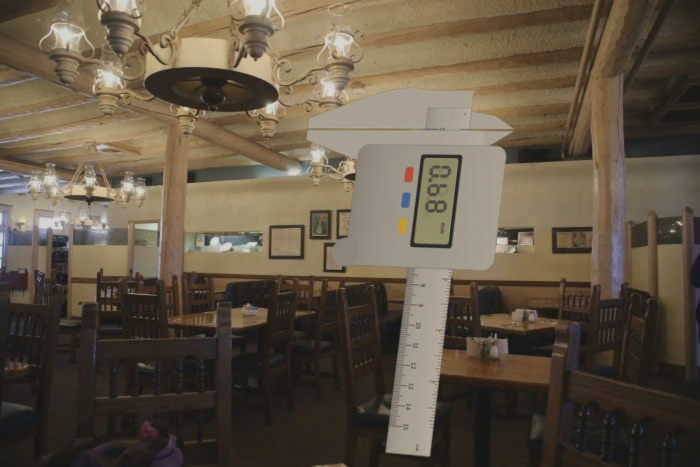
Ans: **0.68** mm
